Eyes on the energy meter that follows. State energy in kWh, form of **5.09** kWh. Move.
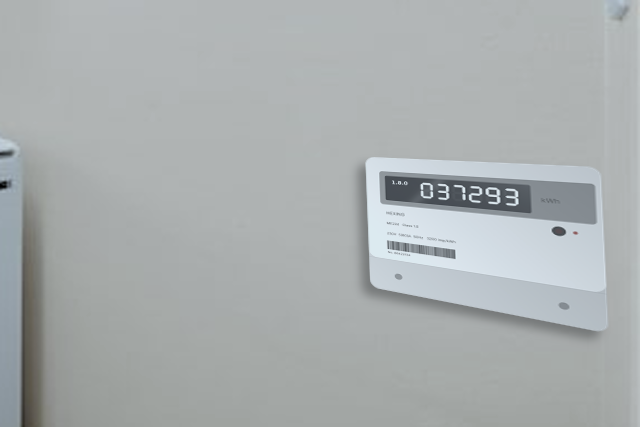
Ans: **37293** kWh
